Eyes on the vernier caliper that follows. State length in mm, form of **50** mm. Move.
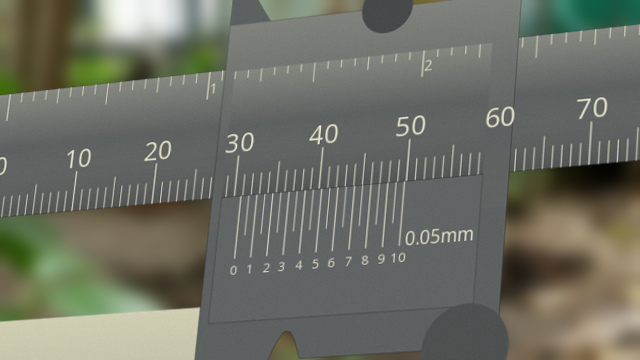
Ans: **30.8** mm
